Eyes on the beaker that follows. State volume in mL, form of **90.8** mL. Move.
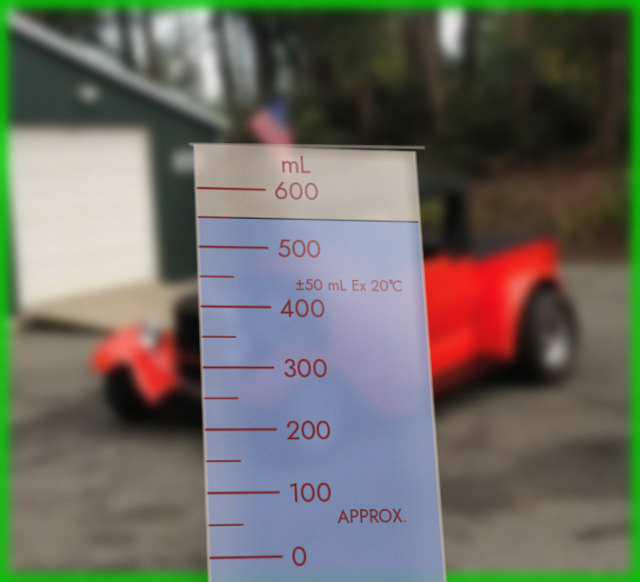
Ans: **550** mL
